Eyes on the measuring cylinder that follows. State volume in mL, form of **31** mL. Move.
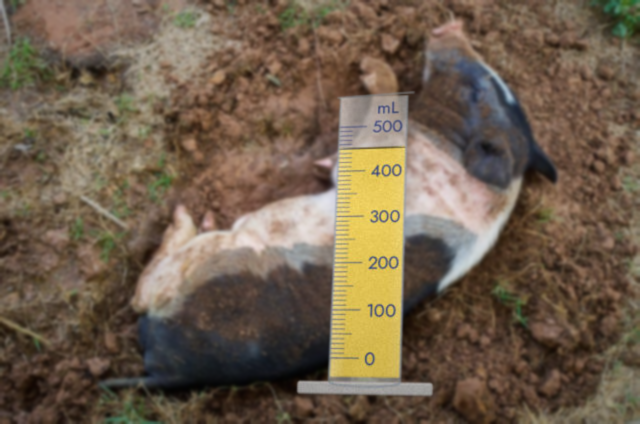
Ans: **450** mL
